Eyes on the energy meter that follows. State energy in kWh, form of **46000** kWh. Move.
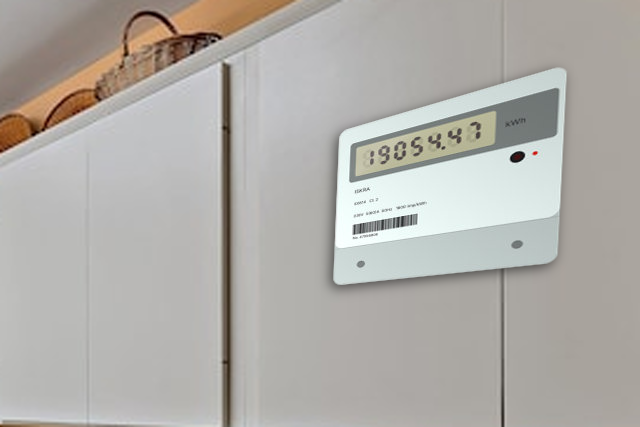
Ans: **19054.47** kWh
